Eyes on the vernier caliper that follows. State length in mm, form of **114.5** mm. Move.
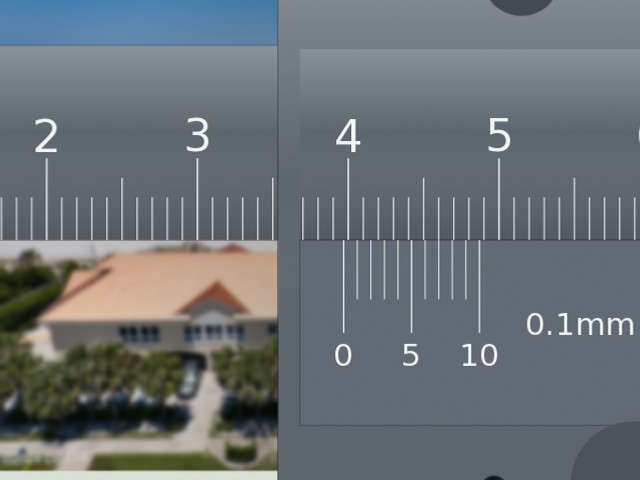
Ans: **39.7** mm
